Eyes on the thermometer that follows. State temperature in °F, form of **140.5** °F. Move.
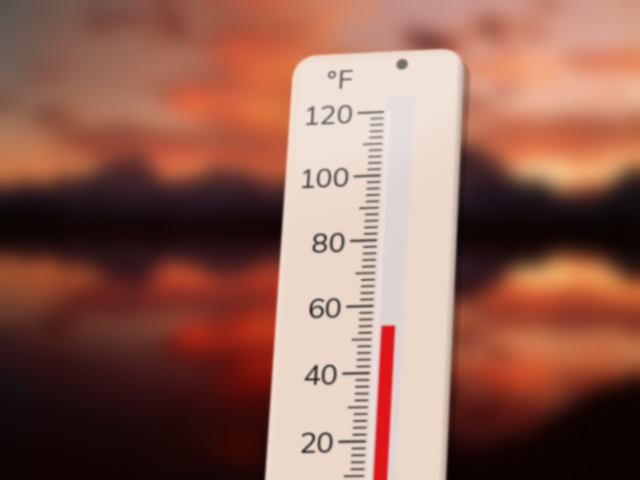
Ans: **54** °F
